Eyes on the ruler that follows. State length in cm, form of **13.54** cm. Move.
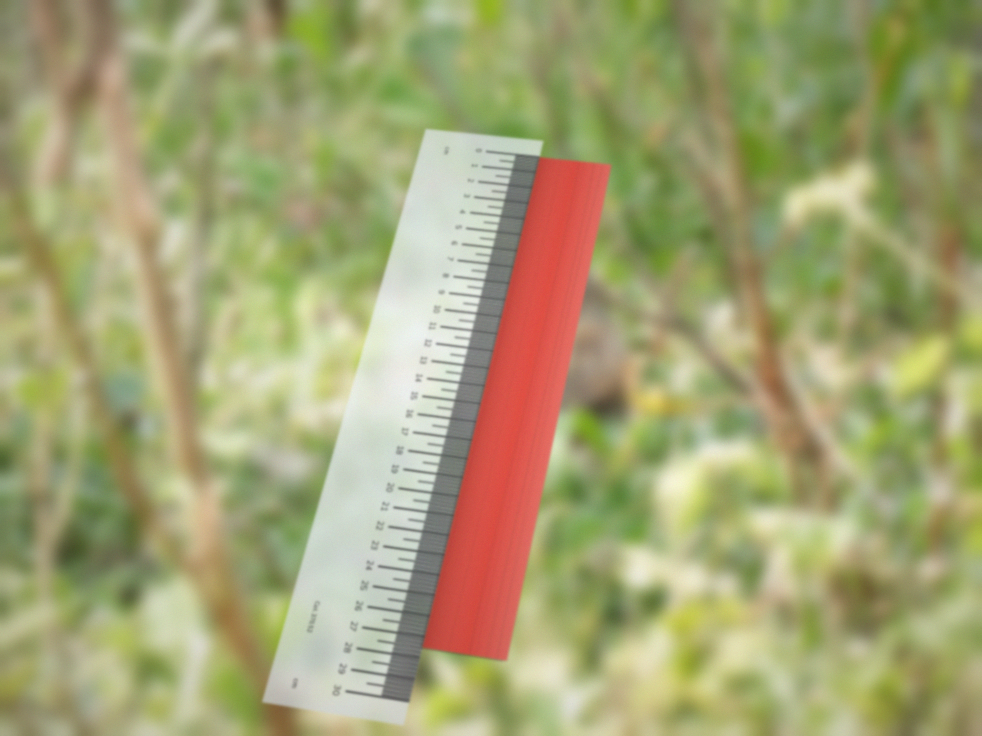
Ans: **27.5** cm
